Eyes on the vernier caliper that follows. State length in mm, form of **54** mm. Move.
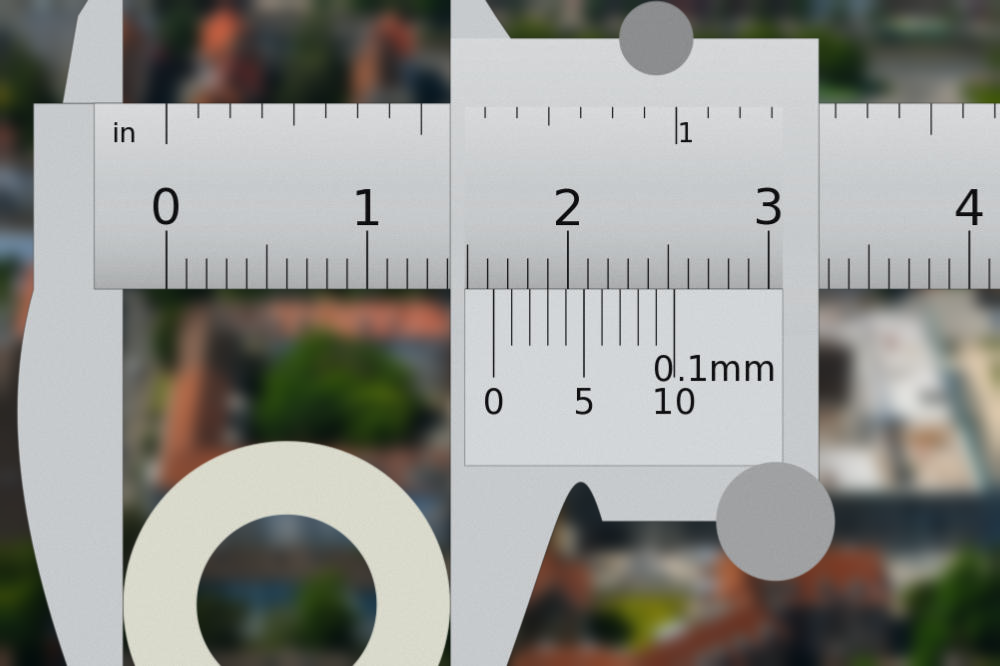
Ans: **16.3** mm
